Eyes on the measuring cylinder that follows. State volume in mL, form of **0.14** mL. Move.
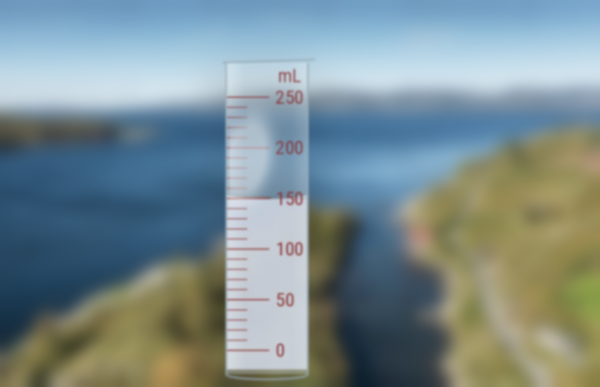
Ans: **150** mL
